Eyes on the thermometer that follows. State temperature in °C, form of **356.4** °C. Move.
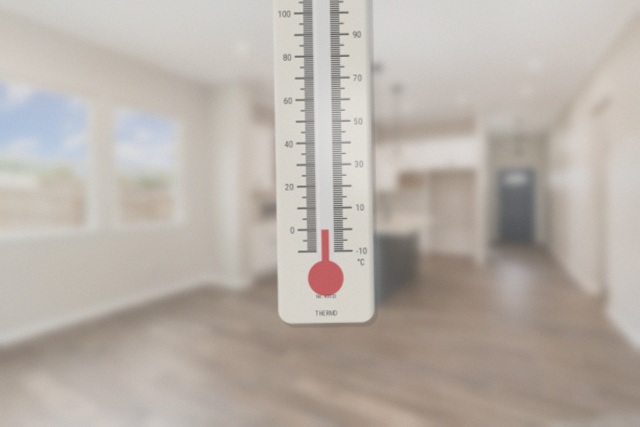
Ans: **0** °C
